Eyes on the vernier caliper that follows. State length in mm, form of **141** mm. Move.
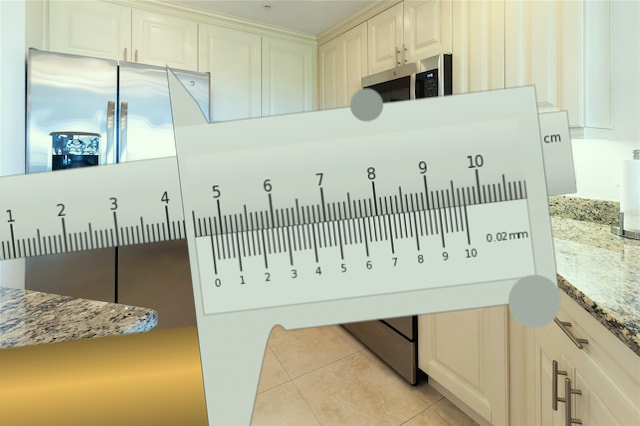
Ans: **48.0** mm
